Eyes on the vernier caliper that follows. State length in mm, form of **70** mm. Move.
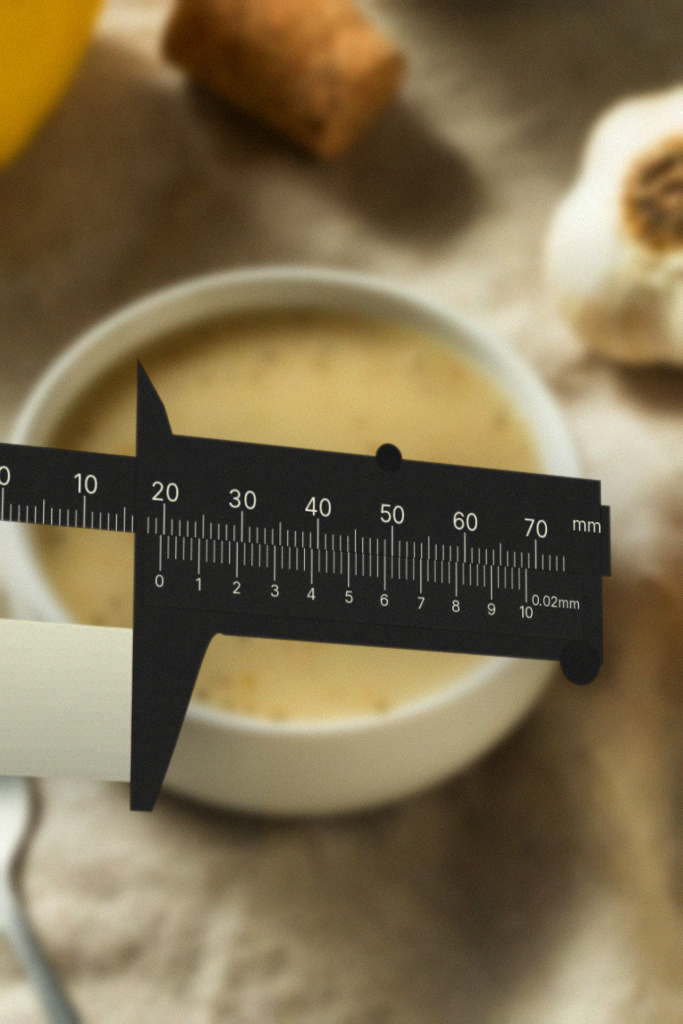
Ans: **19.6** mm
